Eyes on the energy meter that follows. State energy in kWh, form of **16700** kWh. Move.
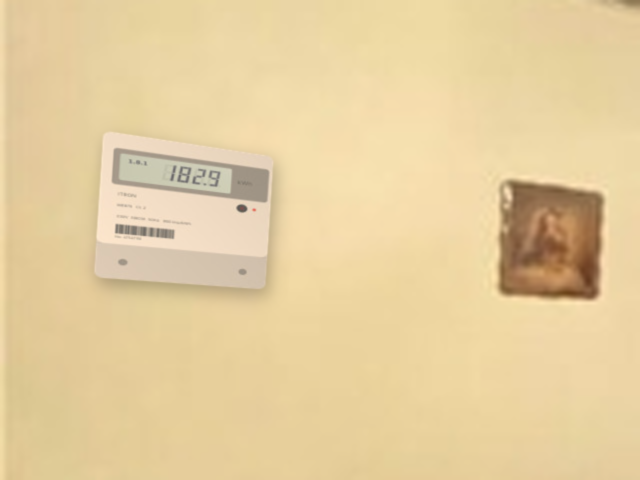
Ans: **182.9** kWh
